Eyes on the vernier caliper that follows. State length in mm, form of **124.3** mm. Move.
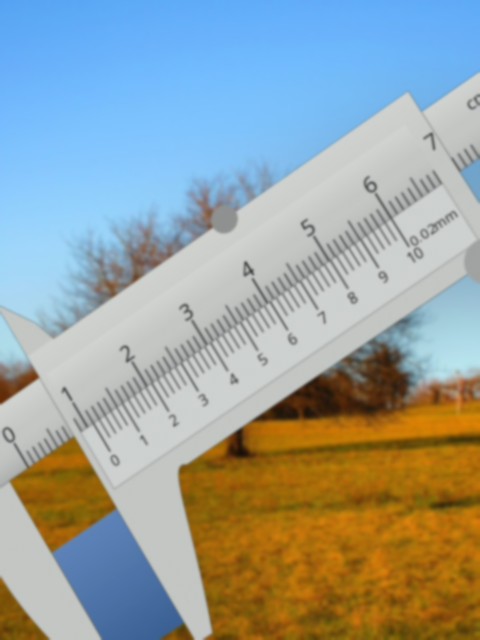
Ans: **11.0** mm
